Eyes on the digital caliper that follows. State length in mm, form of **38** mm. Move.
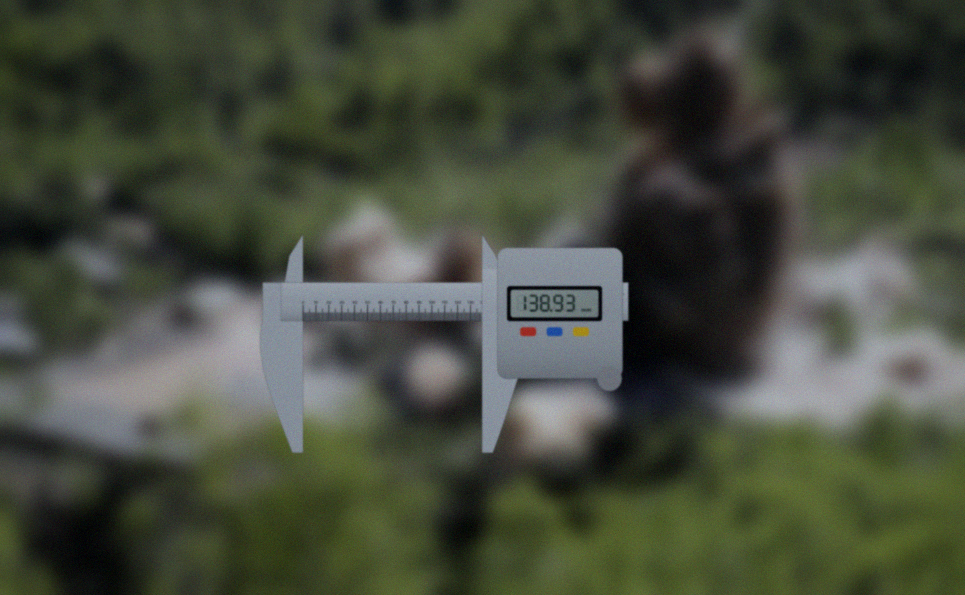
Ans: **138.93** mm
